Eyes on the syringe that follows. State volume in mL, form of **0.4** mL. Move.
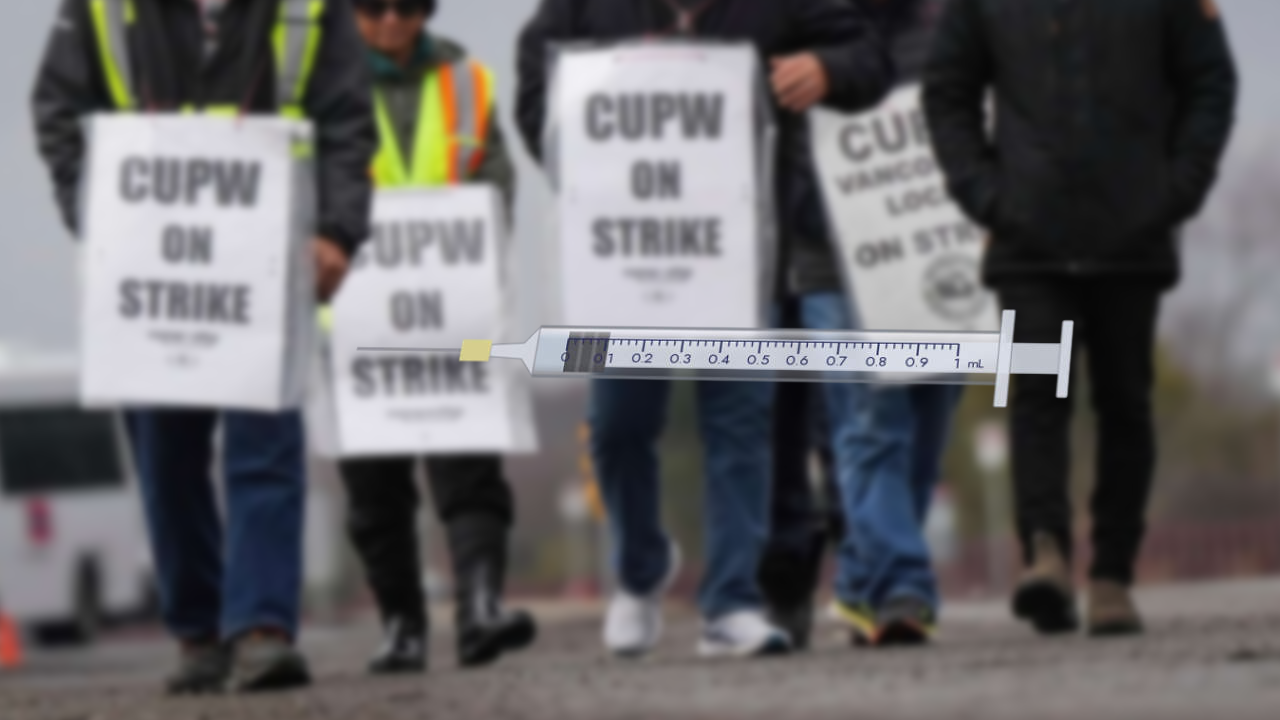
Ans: **0** mL
